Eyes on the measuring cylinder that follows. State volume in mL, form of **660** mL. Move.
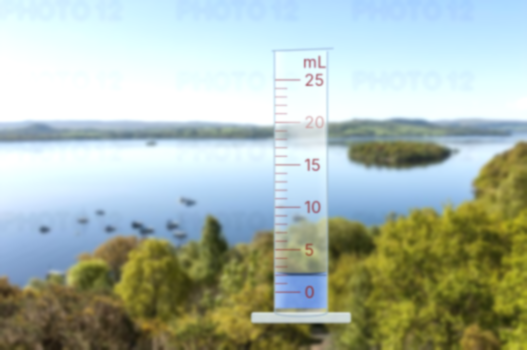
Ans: **2** mL
